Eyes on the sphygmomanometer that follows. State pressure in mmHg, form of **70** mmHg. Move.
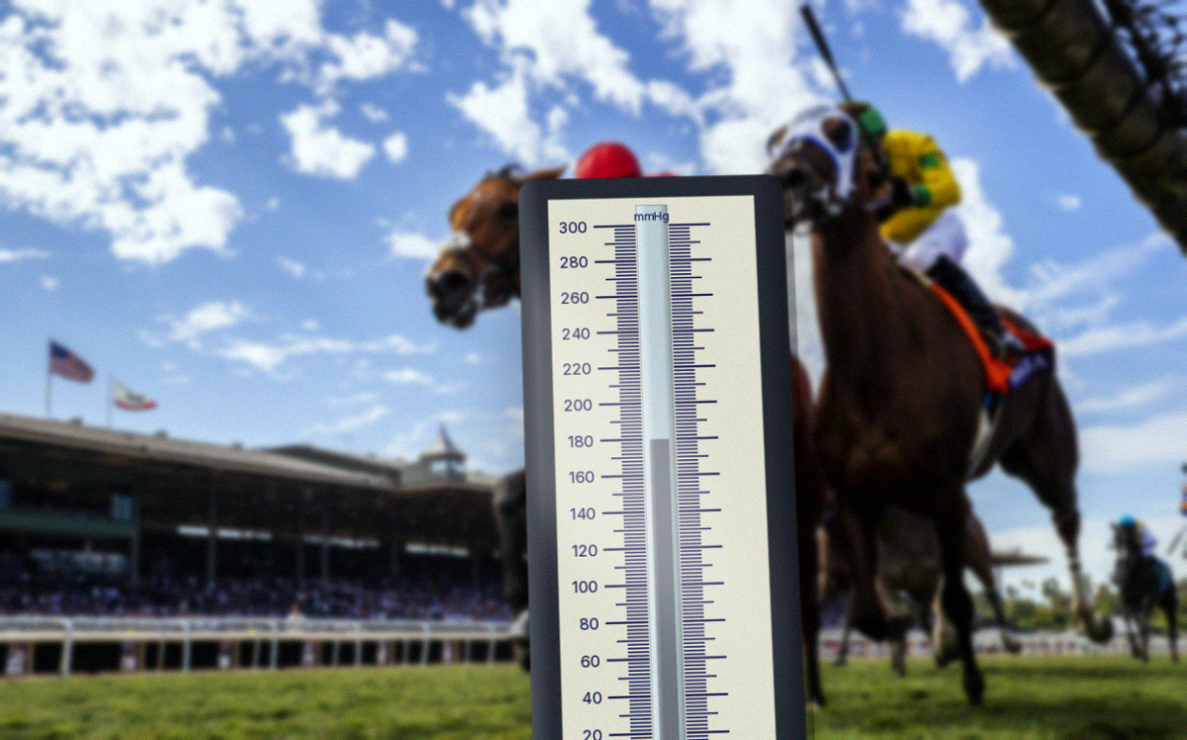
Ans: **180** mmHg
